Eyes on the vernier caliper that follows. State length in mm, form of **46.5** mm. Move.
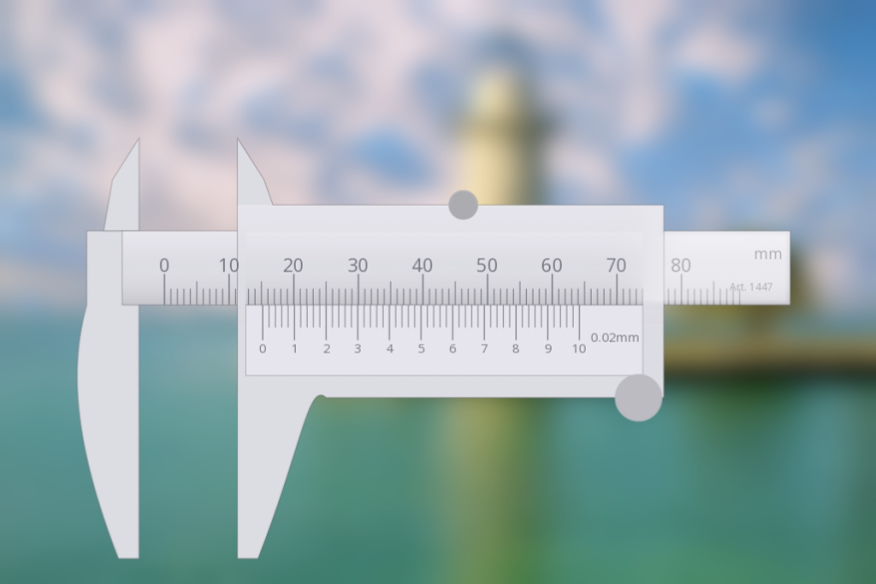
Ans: **15.2** mm
